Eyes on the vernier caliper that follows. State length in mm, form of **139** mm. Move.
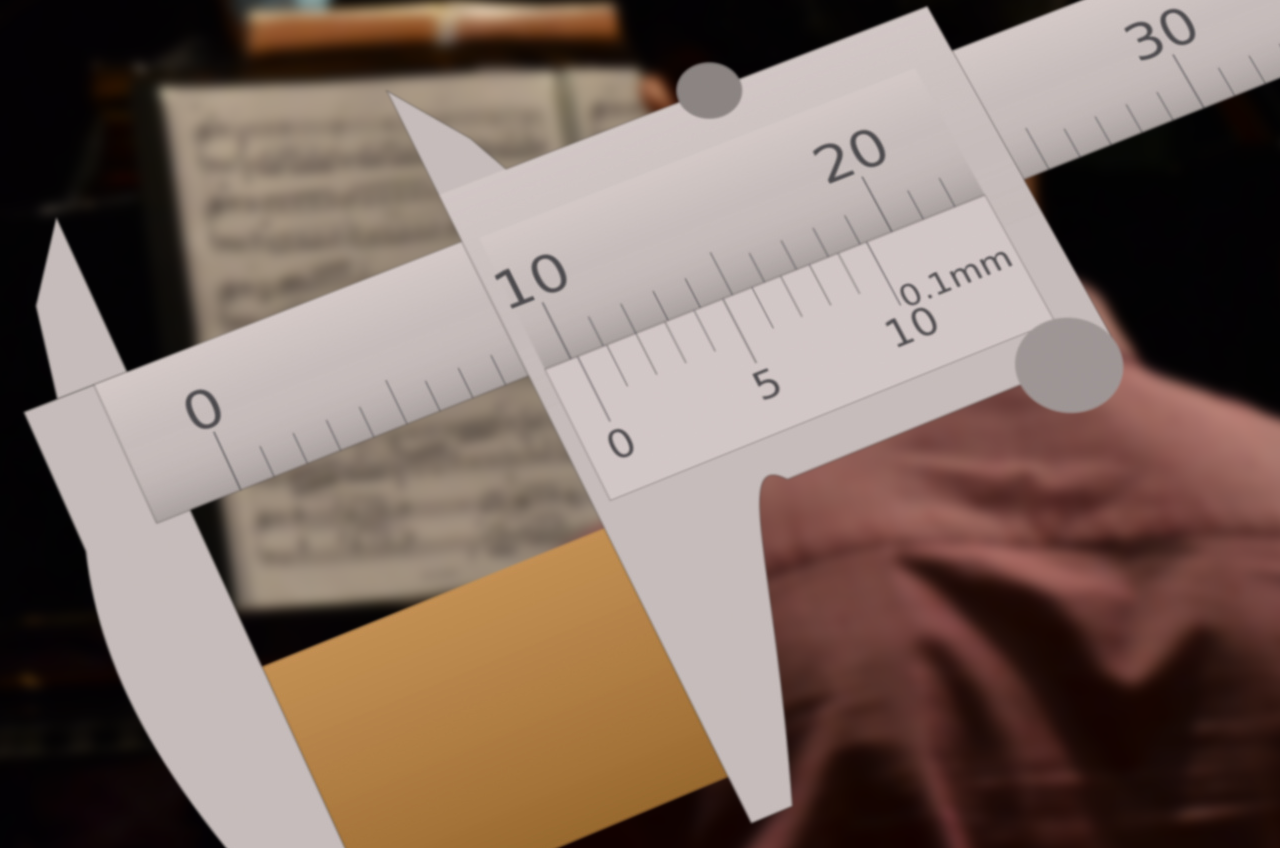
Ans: **10.2** mm
